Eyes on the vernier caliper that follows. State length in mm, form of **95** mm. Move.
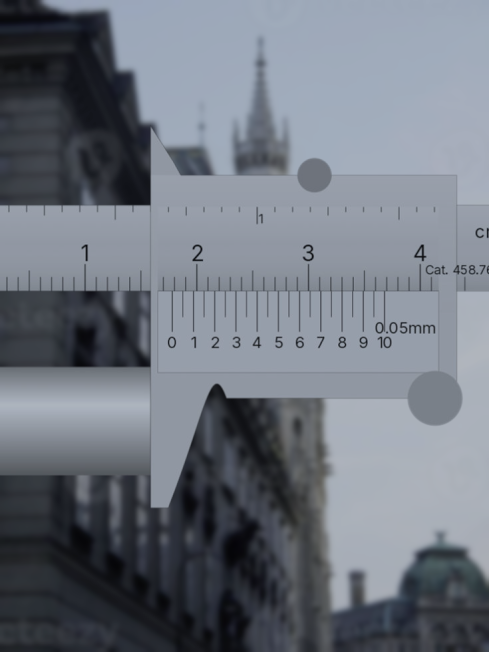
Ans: **17.8** mm
